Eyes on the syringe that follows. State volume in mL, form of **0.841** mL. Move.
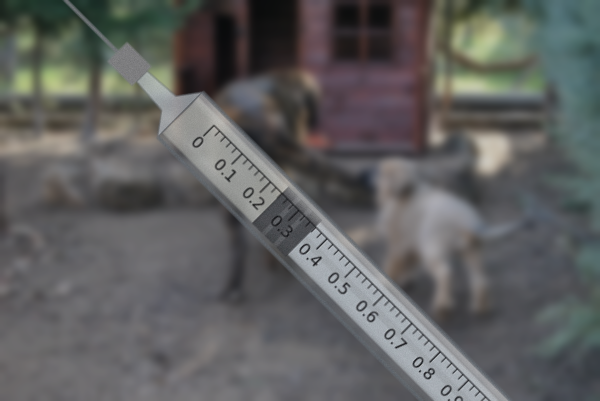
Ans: **0.24** mL
